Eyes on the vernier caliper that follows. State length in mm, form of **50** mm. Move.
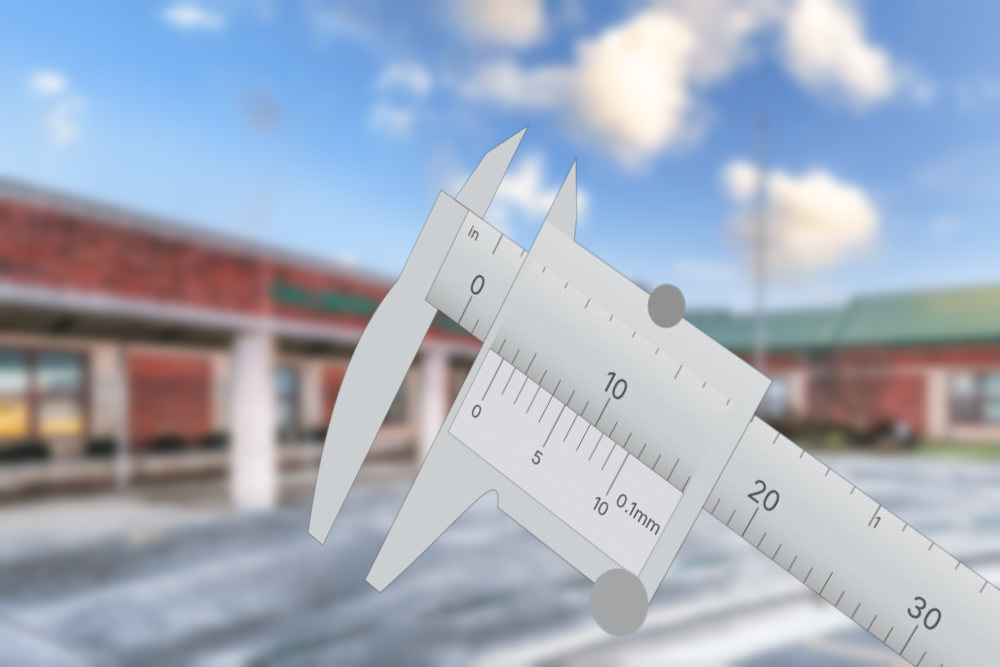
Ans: **3.4** mm
